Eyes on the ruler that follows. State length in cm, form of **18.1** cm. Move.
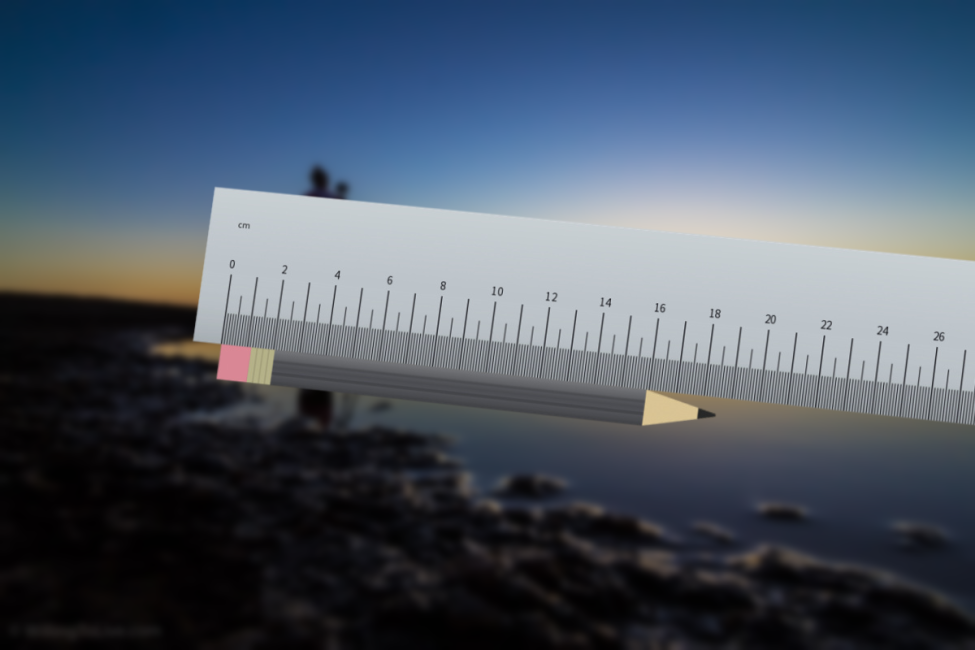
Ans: **18.5** cm
